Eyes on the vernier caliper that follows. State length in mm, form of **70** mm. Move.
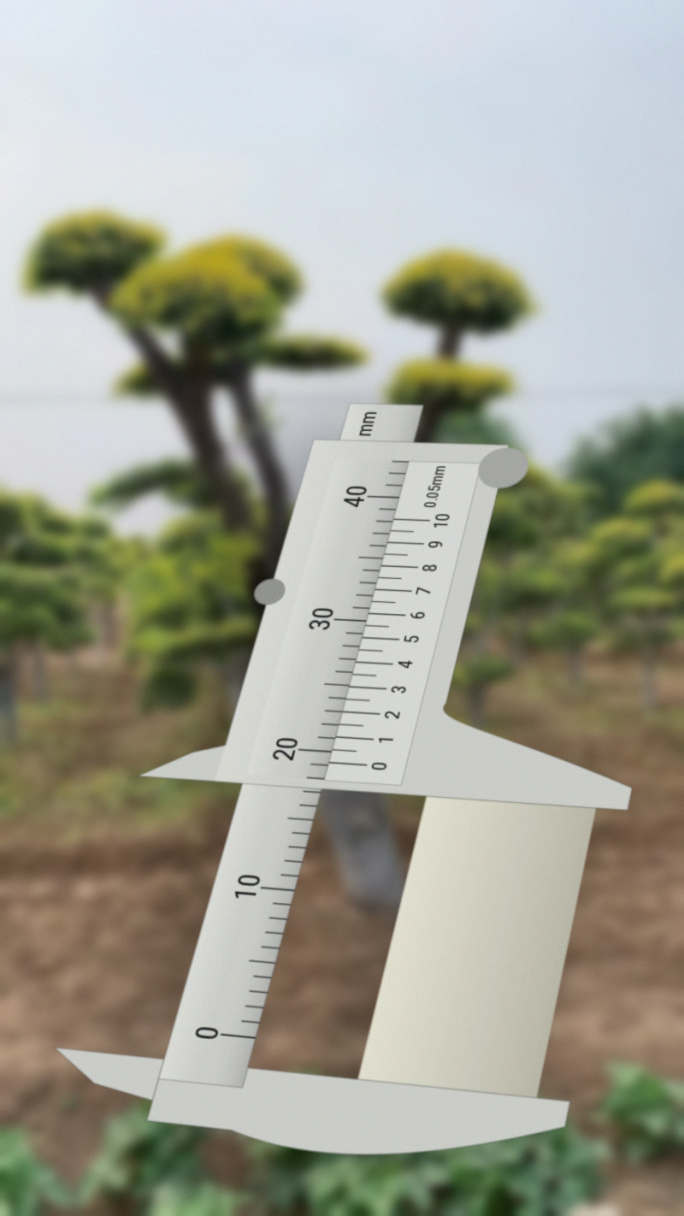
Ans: **19.2** mm
